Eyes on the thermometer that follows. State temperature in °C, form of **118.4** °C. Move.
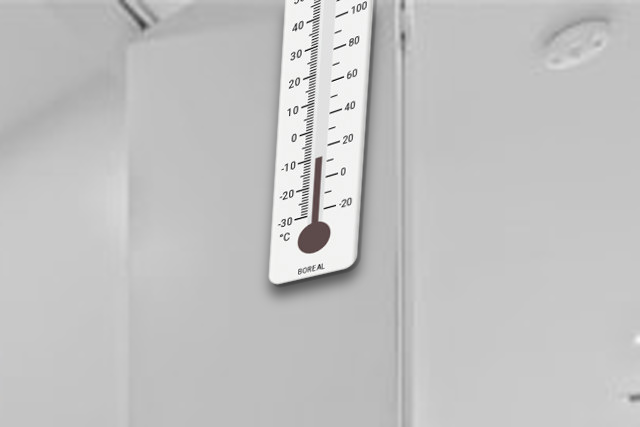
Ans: **-10** °C
